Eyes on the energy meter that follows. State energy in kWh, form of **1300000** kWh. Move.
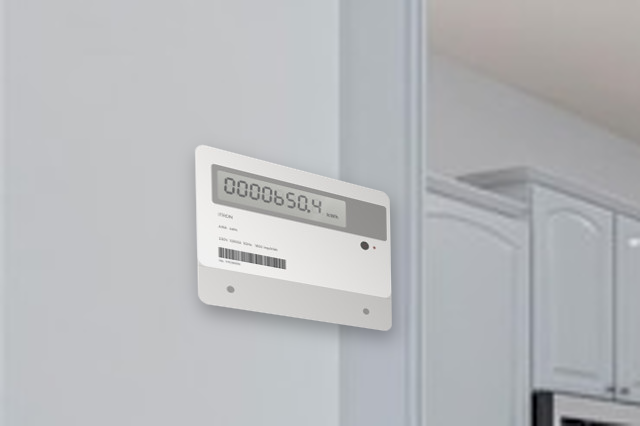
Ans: **650.4** kWh
